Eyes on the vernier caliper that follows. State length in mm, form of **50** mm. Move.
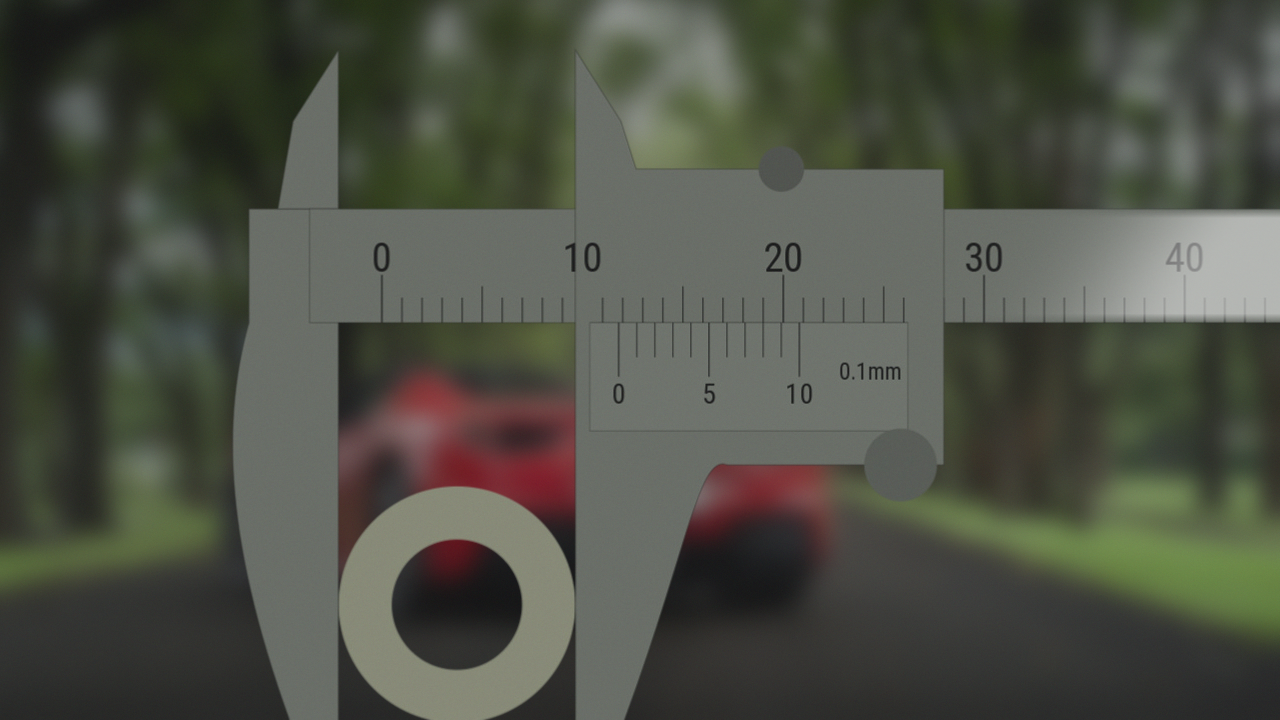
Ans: **11.8** mm
